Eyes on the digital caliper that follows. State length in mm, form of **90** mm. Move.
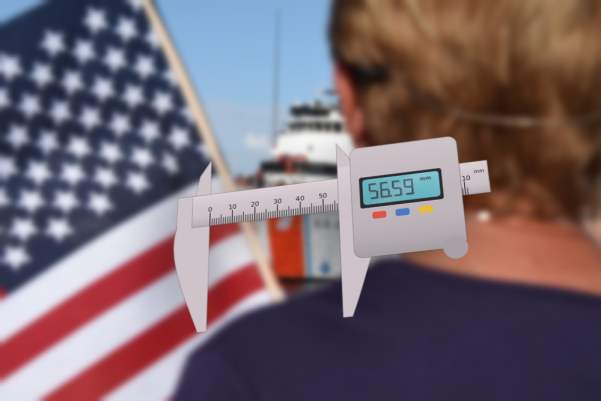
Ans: **56.59** mm
